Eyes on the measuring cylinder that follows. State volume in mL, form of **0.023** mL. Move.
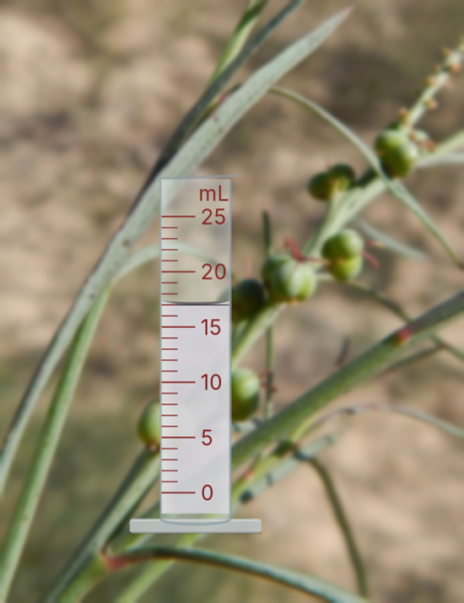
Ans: **17** mL
